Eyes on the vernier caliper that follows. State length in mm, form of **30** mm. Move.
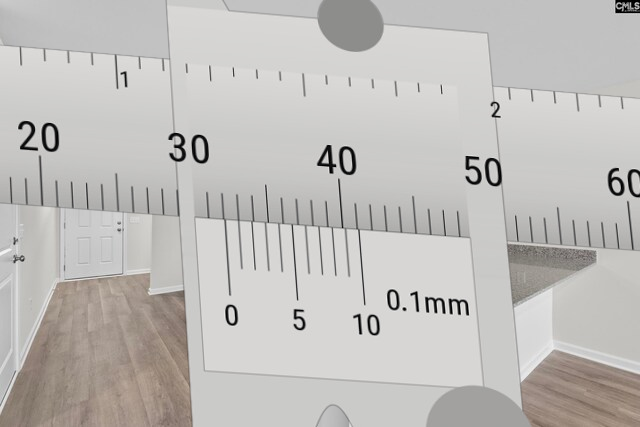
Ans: **32.1** mm
